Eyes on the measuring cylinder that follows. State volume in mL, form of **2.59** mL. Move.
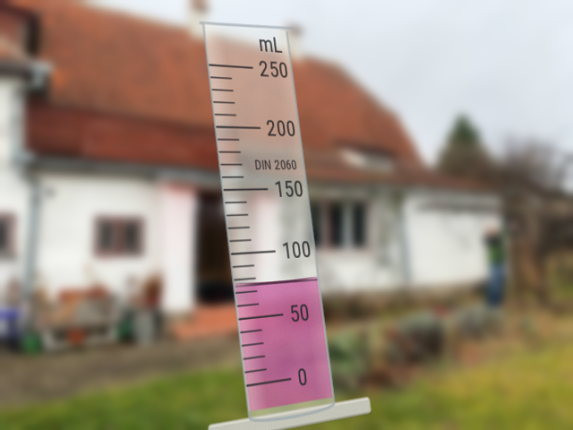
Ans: **75** mL
